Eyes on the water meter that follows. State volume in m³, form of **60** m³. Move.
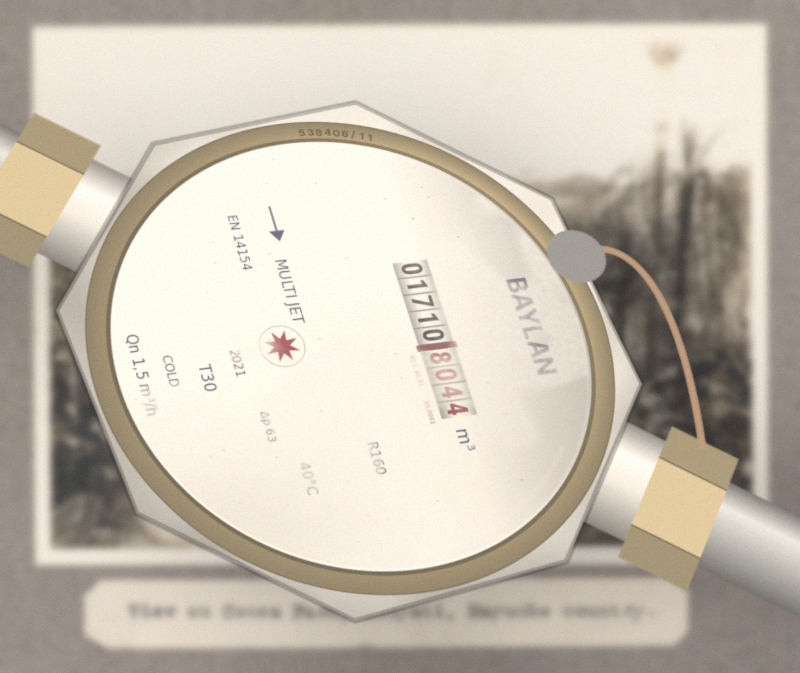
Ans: **1710.8044** m³
